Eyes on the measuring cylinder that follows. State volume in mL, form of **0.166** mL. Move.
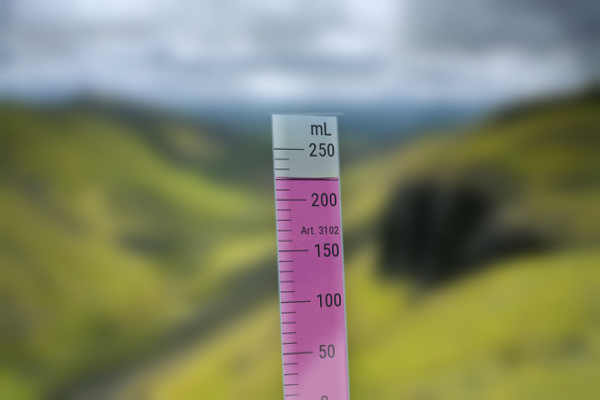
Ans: **220** mL
